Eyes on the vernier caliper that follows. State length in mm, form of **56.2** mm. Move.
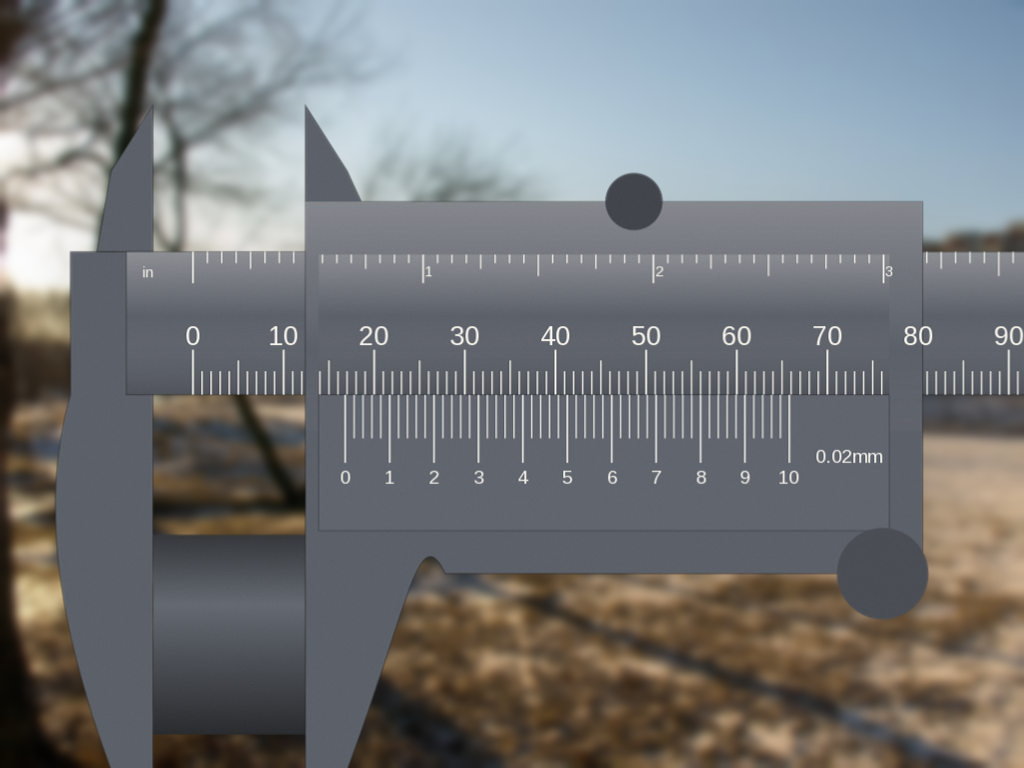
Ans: **16.8** mm
